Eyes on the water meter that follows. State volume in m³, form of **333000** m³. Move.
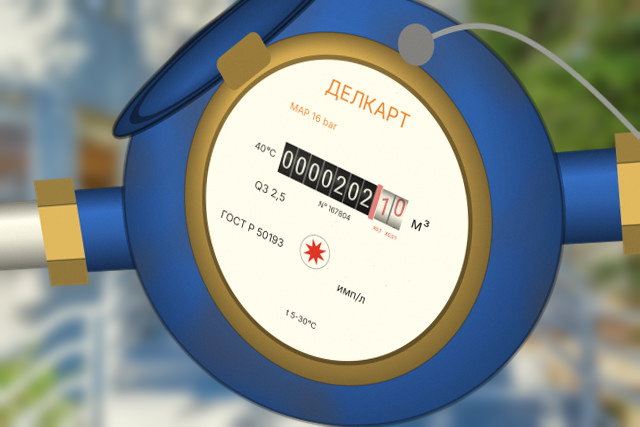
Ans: **202.10** m³
